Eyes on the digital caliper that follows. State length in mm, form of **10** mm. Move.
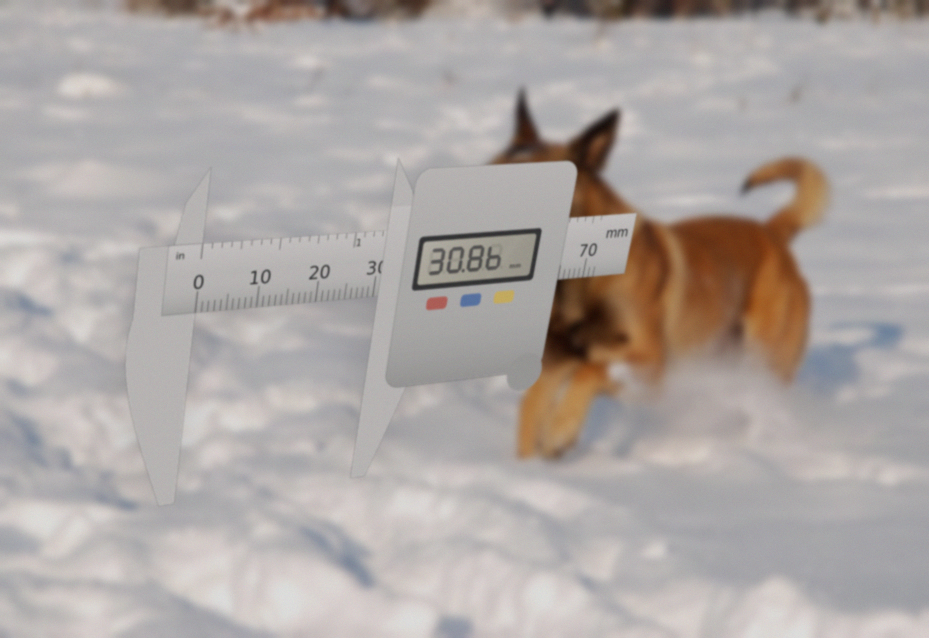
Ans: **30.86** mm
